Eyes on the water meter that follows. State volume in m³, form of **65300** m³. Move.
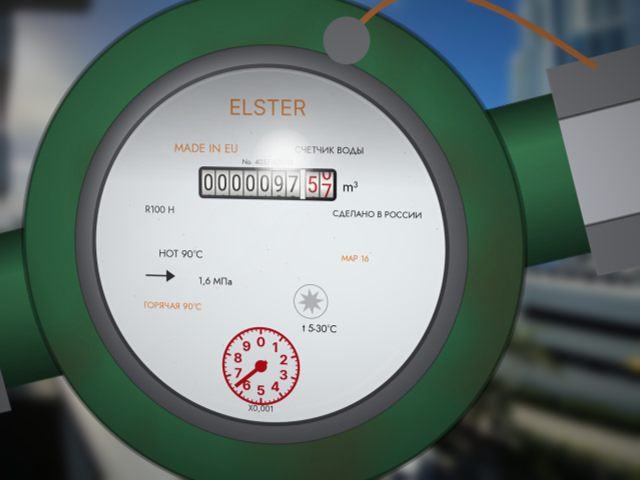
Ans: **97.566** m³
